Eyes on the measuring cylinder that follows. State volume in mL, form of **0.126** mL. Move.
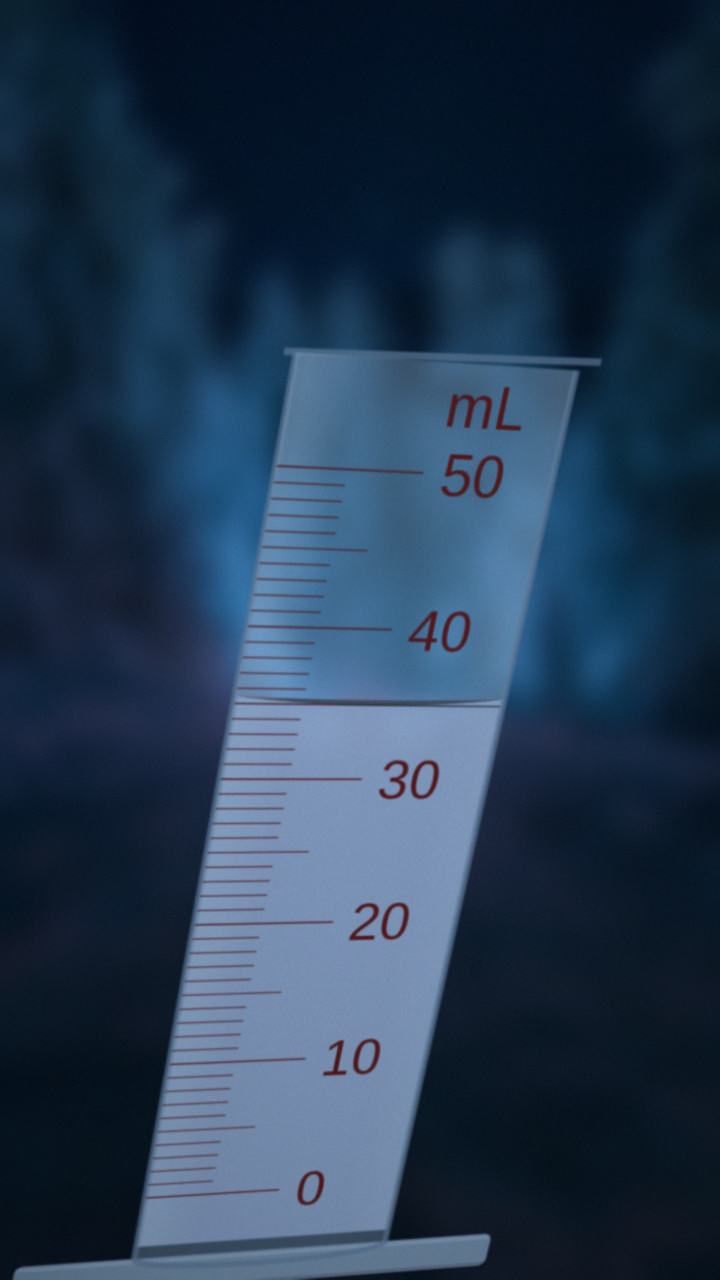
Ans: **35** mL
